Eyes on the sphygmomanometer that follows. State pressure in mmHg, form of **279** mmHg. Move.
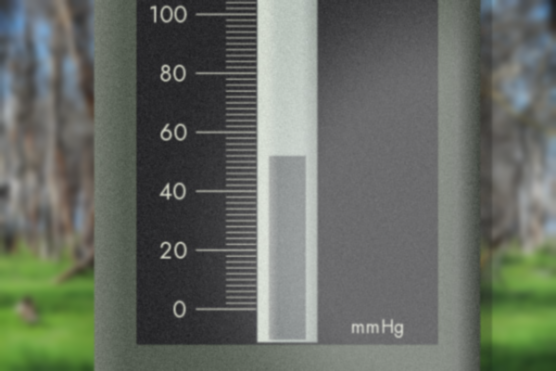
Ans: **52** mmHg
